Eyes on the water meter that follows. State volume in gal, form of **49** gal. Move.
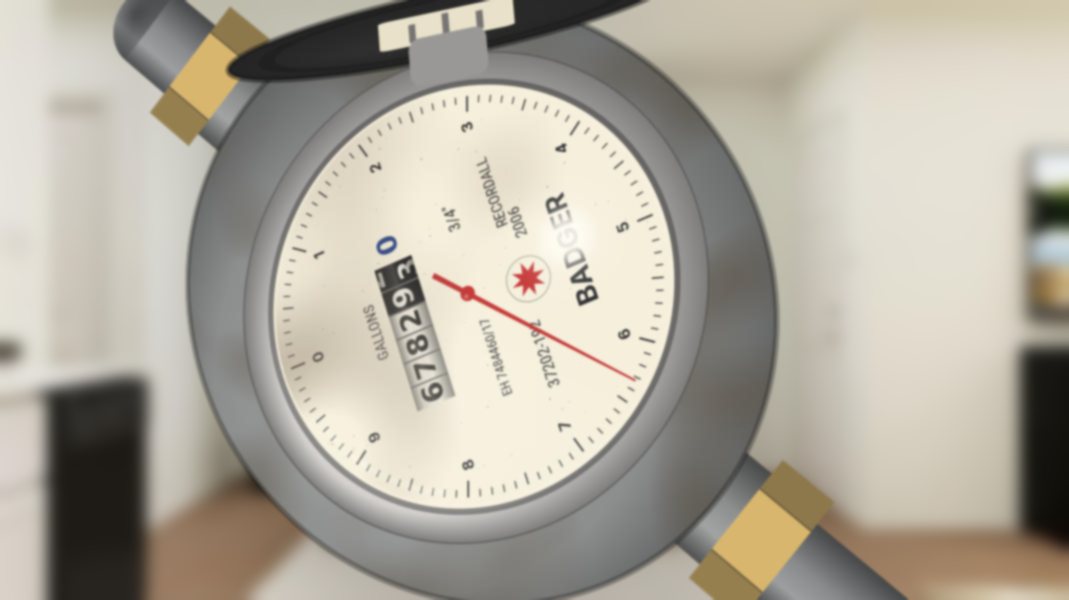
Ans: **6782926.3** gal
